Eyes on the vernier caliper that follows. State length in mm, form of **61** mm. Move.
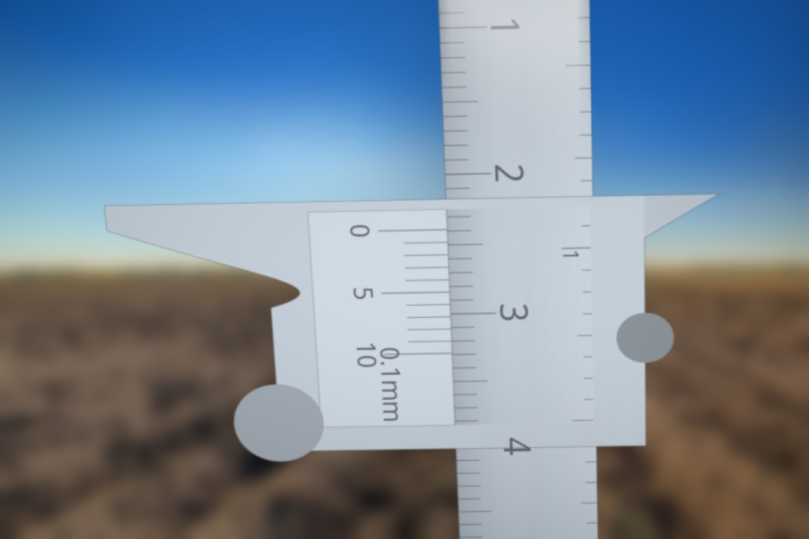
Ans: **23.9** mm
